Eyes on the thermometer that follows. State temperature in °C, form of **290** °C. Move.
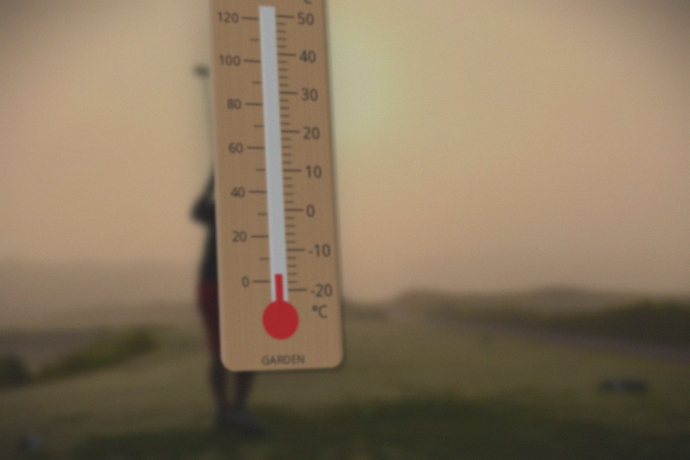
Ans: **-16** °C
